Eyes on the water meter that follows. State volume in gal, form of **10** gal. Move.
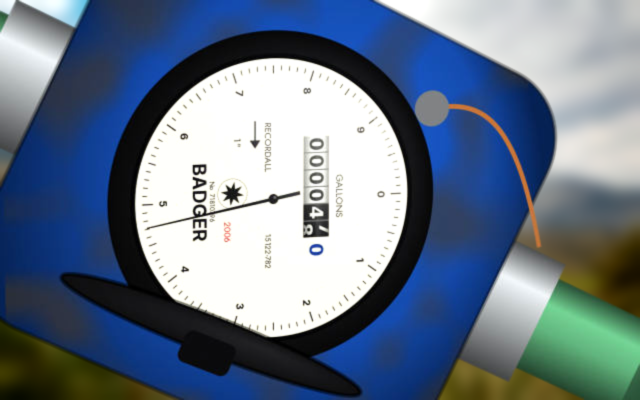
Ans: **474.7** gal
